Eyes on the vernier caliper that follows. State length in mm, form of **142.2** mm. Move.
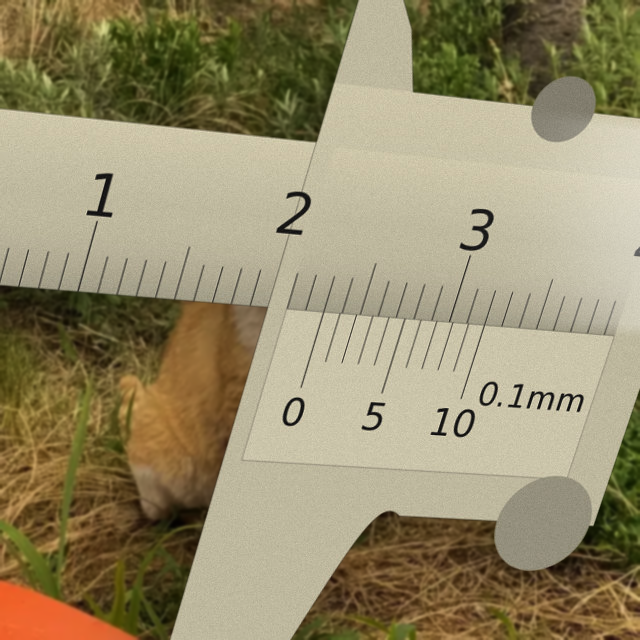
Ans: **23.0** mm
